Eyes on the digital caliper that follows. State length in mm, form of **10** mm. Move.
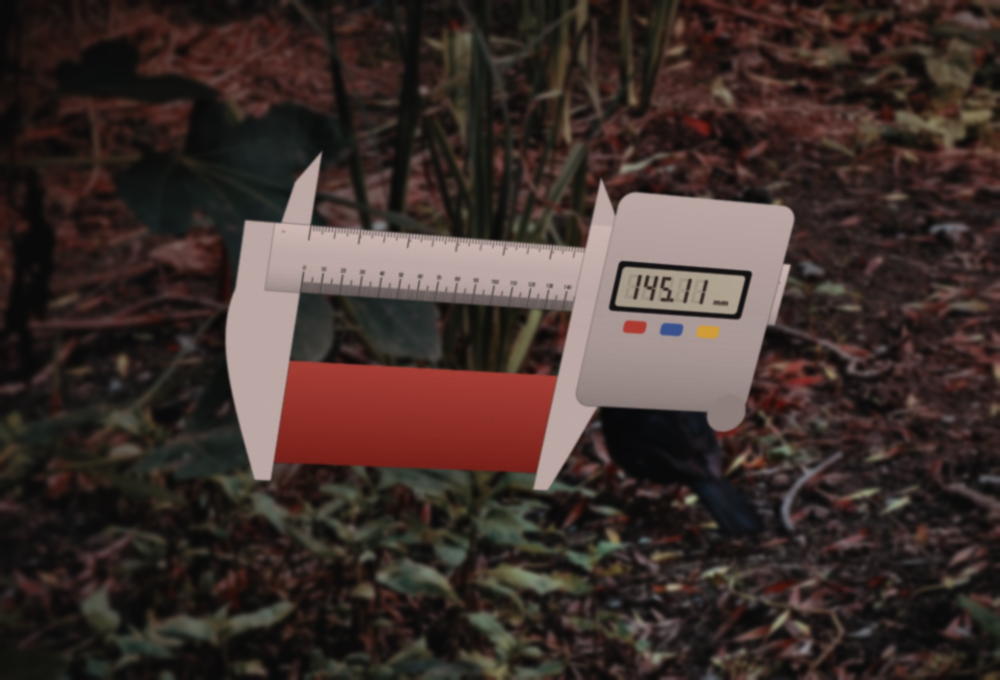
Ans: **145.11** mm
